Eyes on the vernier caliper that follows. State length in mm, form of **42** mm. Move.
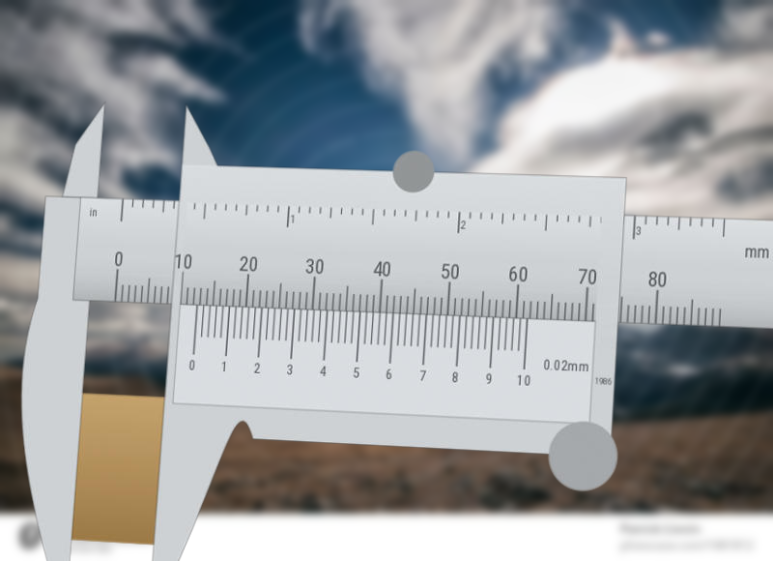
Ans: **12.6** mm
